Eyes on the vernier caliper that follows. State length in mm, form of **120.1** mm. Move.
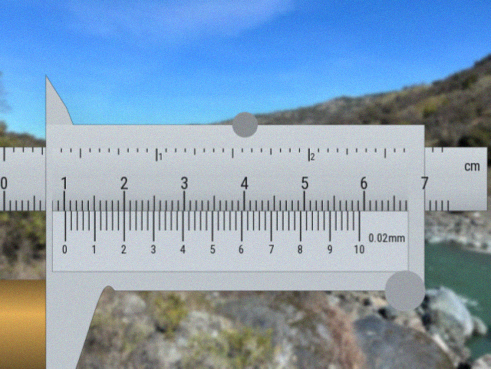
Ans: **10.2** mm
